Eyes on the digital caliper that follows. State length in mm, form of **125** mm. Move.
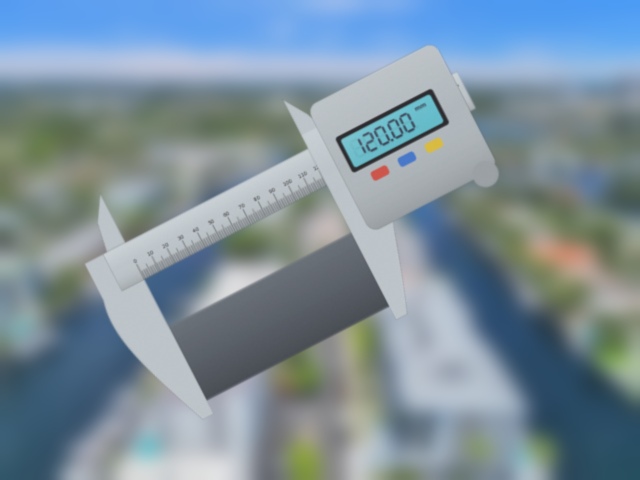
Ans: **120.00** mm
